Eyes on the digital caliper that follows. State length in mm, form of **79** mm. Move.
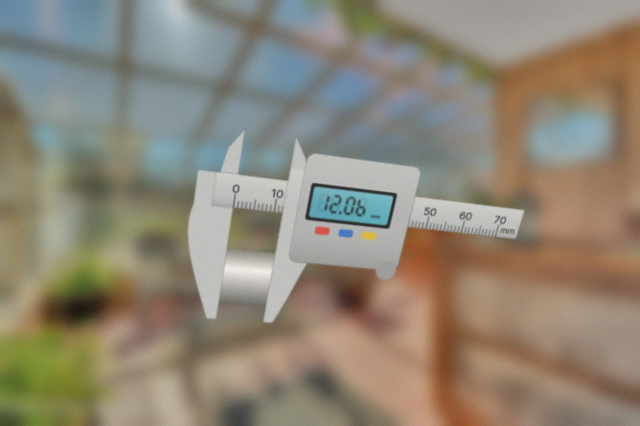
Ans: **12.06** mm
